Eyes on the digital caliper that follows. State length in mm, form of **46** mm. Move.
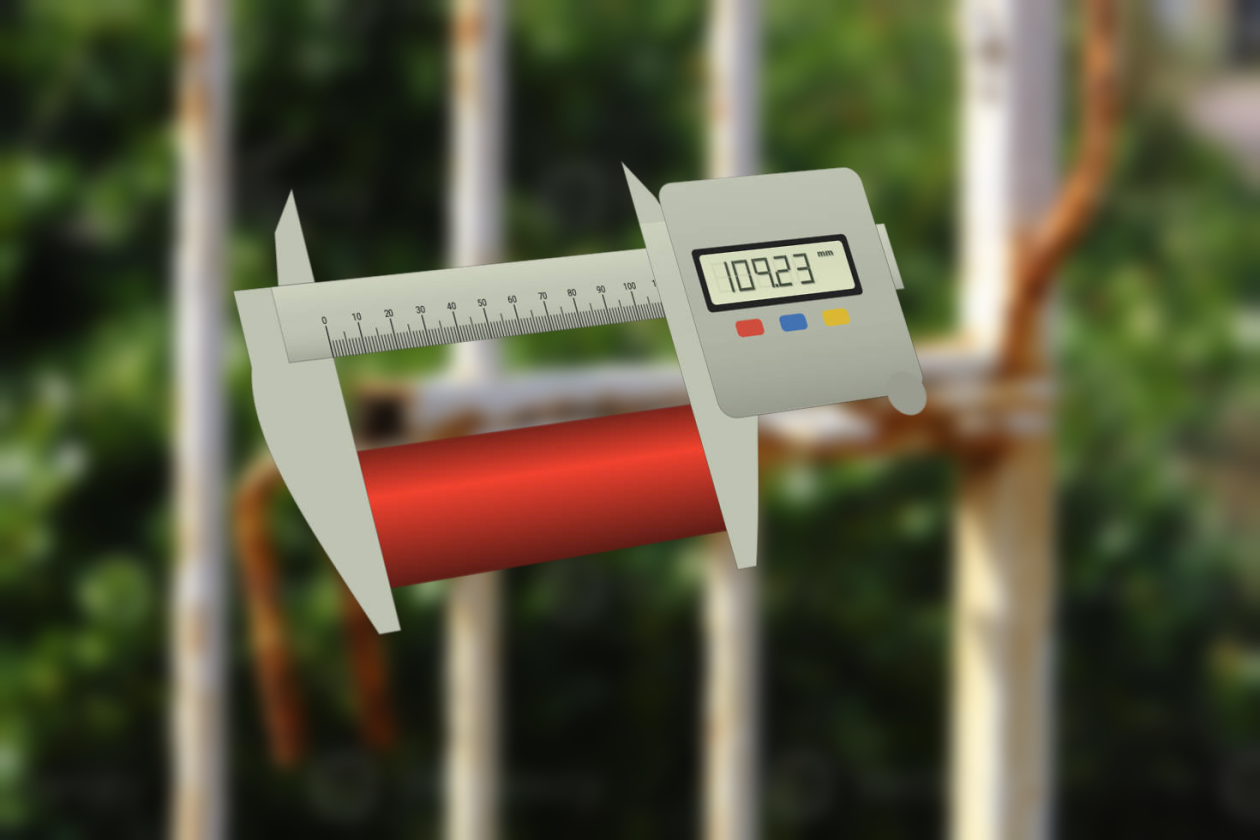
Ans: **109.23** mm
